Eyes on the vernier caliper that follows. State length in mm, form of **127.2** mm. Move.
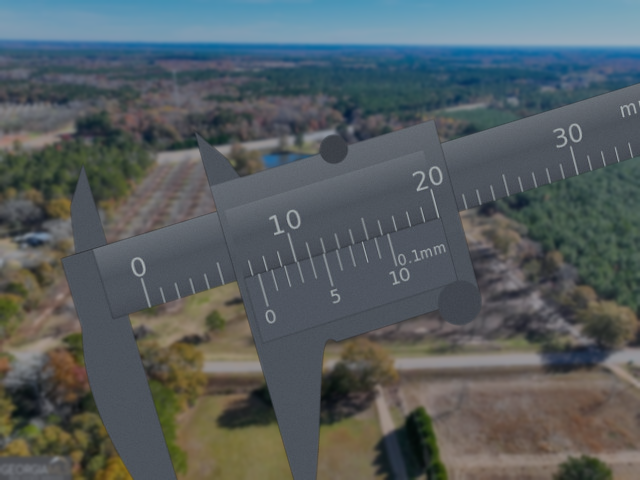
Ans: **7.4** mm
